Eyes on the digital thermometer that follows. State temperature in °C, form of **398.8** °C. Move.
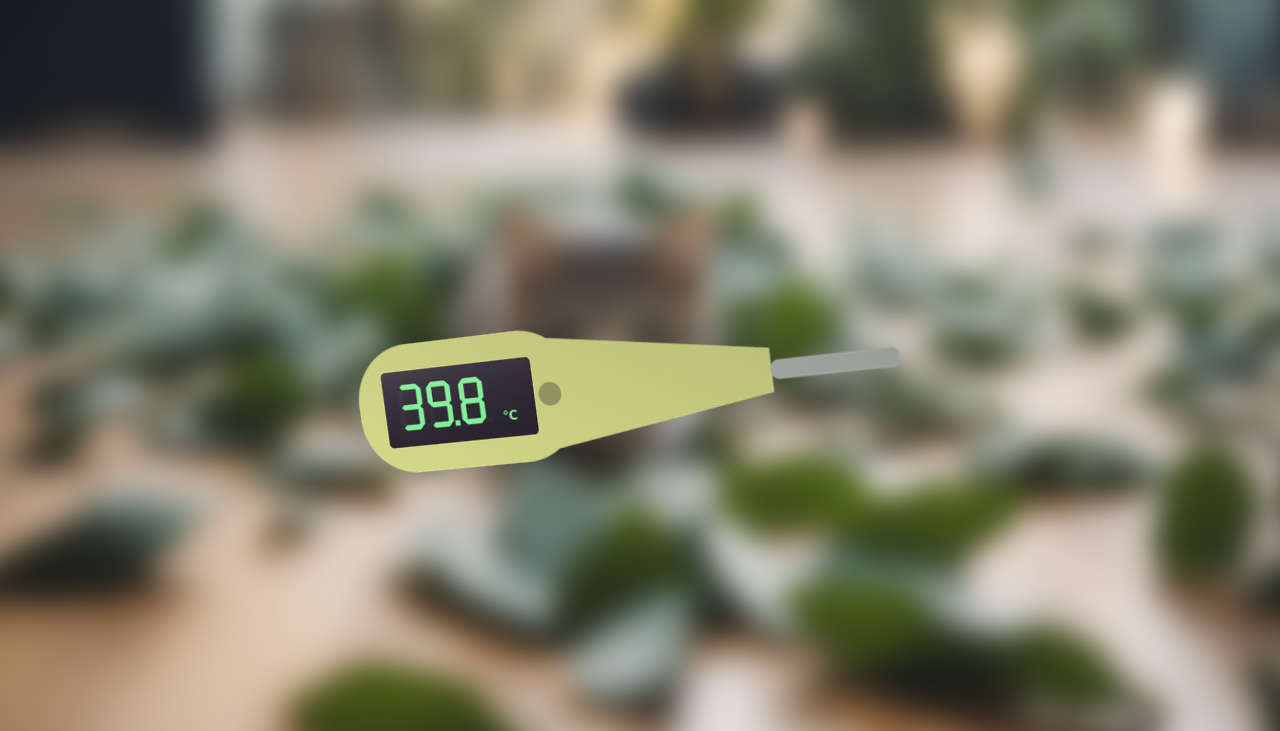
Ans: **39.8** °C
